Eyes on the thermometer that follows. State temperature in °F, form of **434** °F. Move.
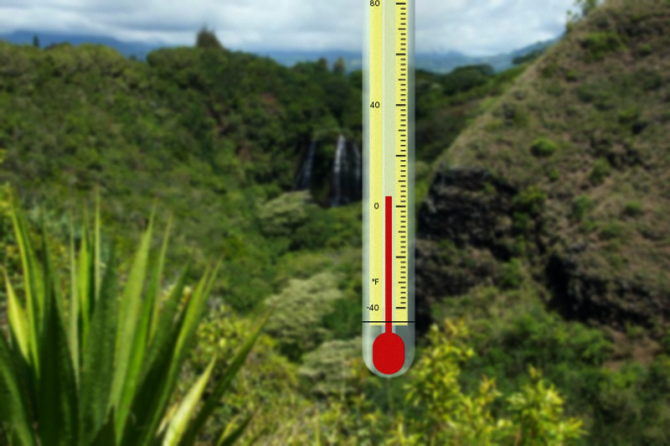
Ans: **4** °F
